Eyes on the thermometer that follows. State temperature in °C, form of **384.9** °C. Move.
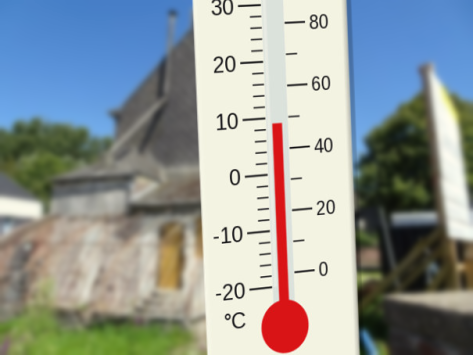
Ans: **9** °C
